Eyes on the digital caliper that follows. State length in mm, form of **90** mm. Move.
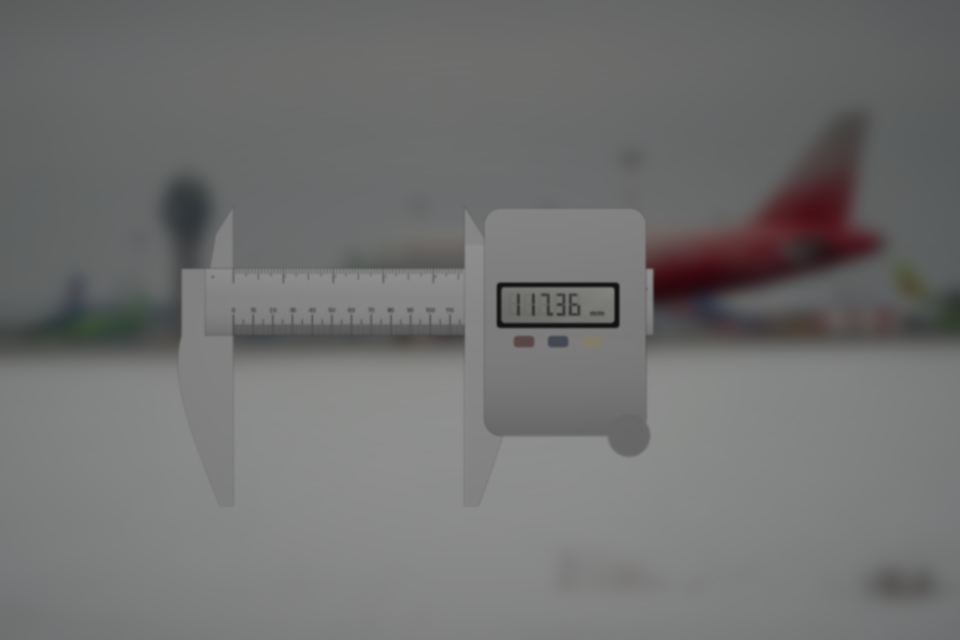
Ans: **117.36** mm
